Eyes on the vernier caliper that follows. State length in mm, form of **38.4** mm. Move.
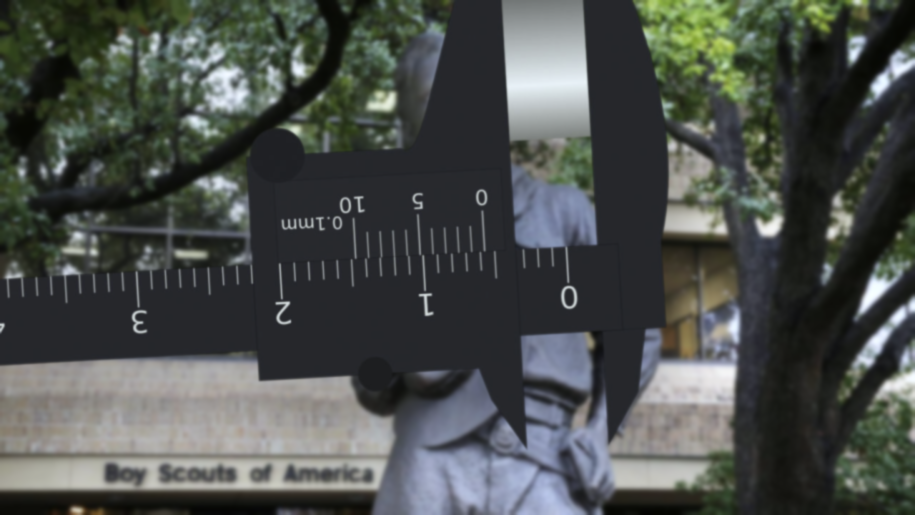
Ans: **5.7** mm
